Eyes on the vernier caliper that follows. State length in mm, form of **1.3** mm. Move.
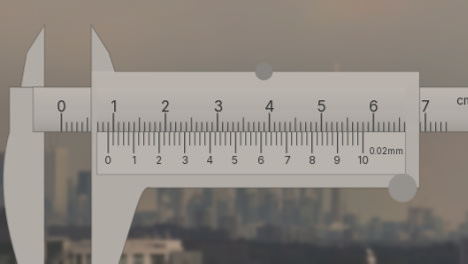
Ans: **9.0** mm
